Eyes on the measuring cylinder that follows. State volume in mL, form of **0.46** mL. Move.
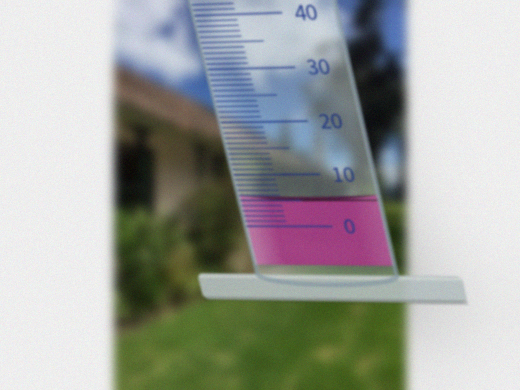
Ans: **5** mL
